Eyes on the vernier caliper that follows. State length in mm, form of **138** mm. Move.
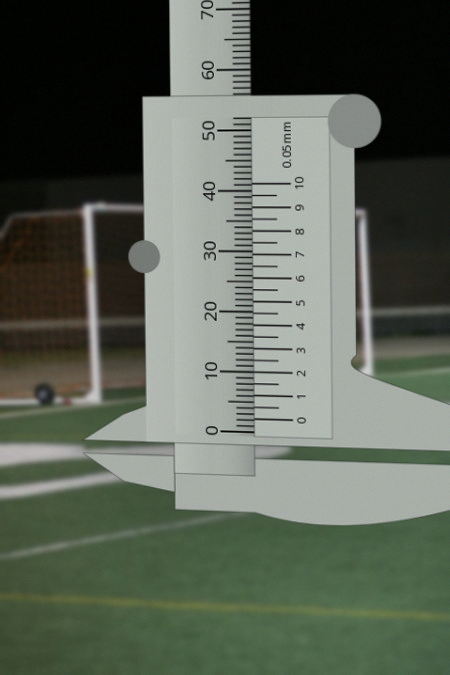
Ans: **2.2** mm
